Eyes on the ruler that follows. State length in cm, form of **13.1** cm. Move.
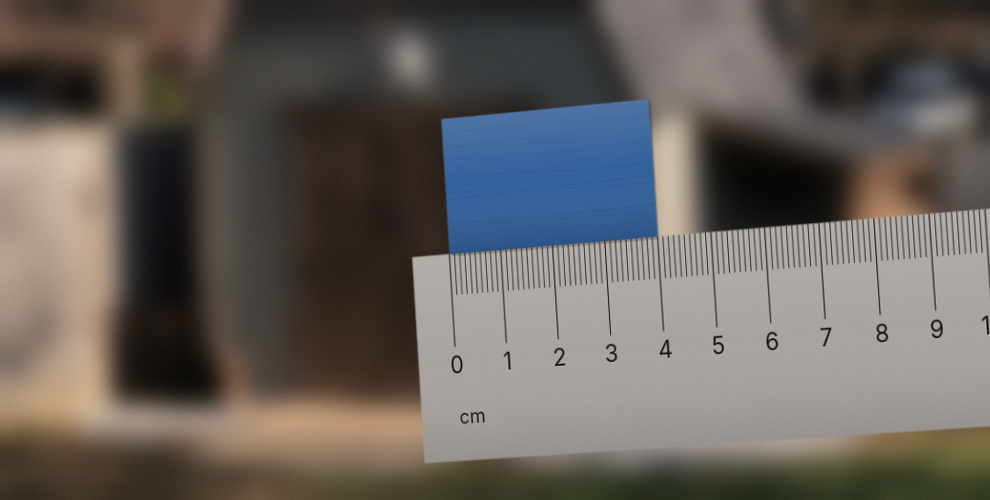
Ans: **4** cm
